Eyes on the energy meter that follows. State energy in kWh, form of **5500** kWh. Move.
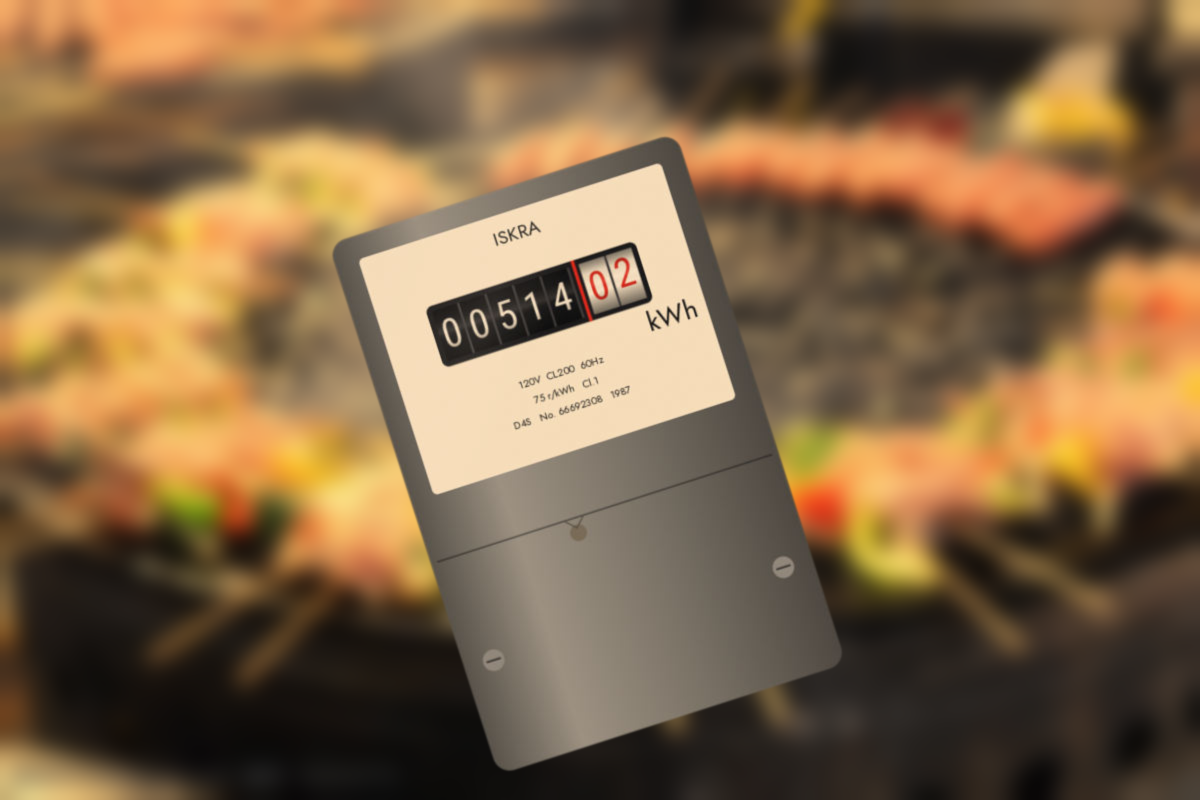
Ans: **514.02** kWh
